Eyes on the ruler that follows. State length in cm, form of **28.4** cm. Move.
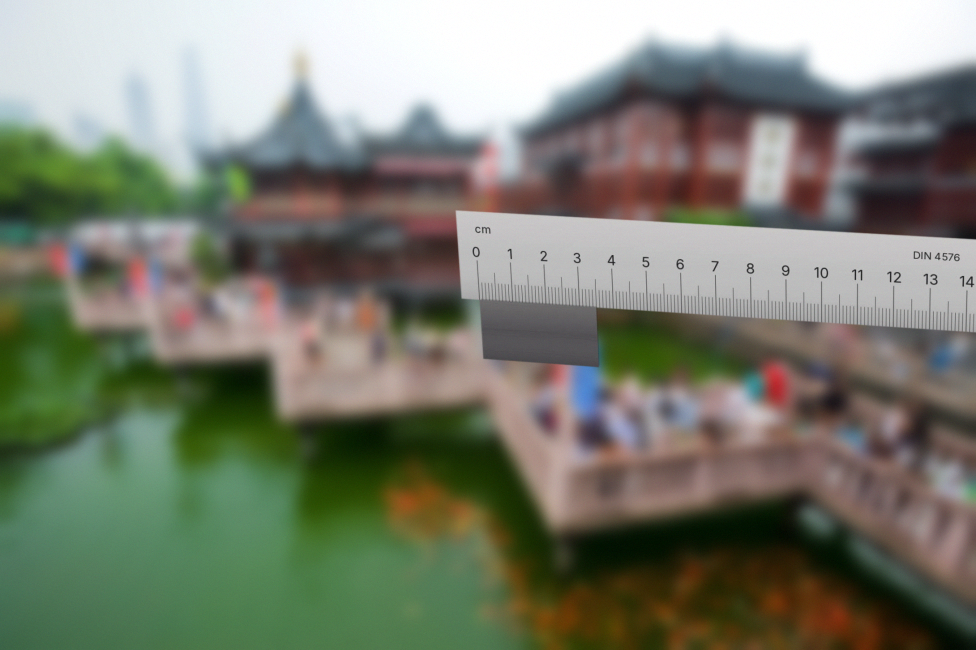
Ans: **3.5** cm
